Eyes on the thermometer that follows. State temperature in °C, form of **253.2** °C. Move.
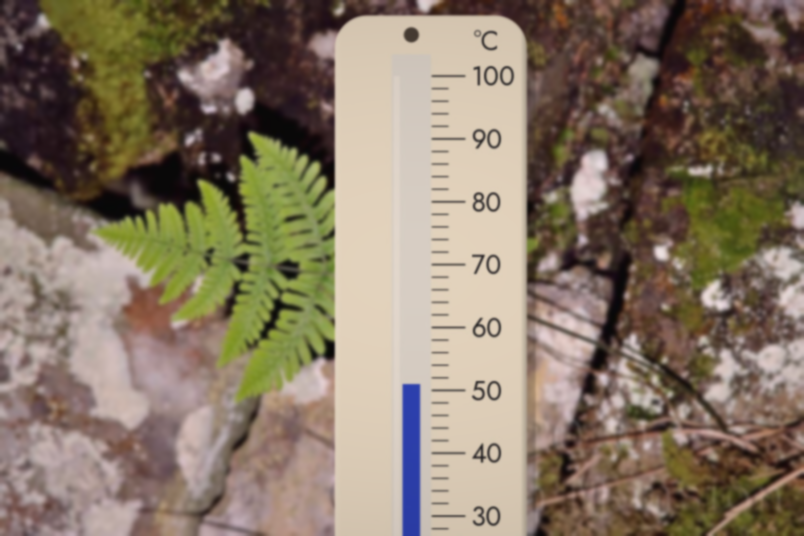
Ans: **51** °C
